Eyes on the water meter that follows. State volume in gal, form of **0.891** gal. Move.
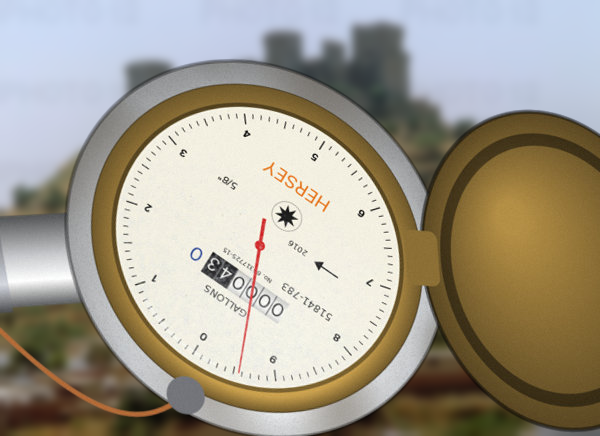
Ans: **429.4** gal
